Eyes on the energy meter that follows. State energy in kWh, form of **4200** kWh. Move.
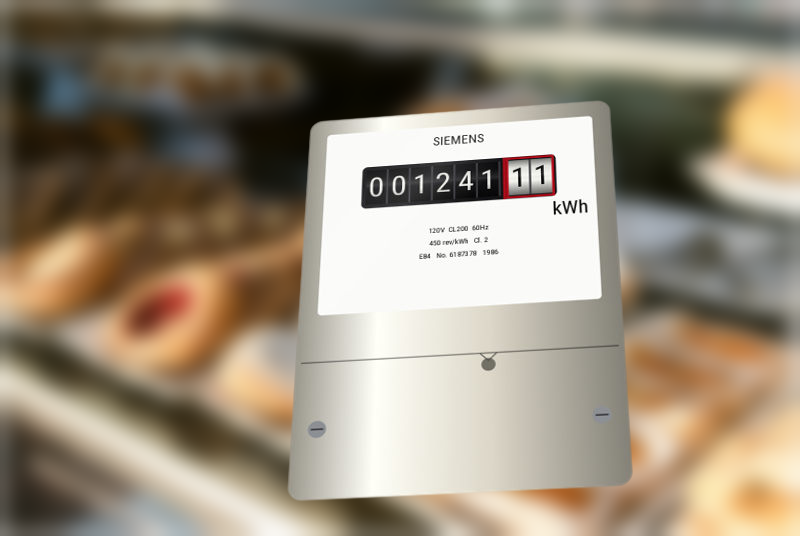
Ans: **1241.11** kWh
